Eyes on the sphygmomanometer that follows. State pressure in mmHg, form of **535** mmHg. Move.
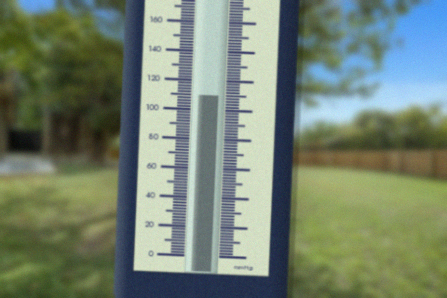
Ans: **110** mmHg
